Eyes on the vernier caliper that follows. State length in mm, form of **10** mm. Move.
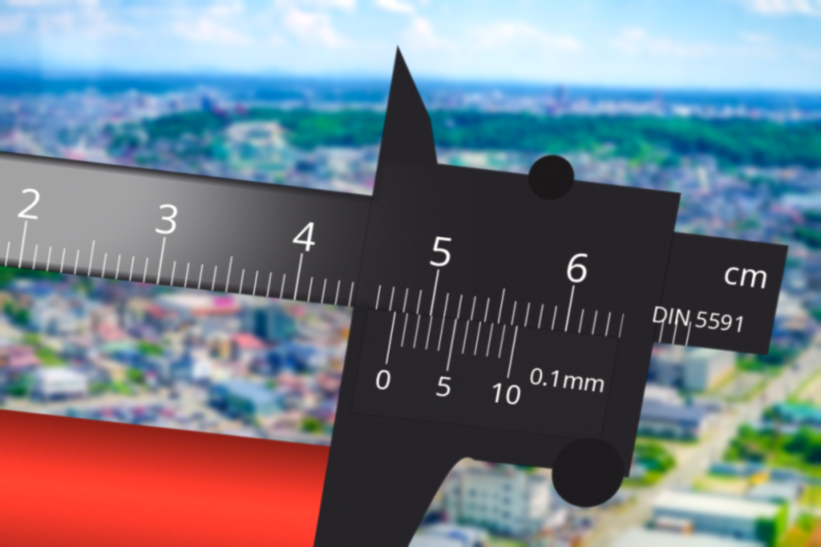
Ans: **47.4** mm
